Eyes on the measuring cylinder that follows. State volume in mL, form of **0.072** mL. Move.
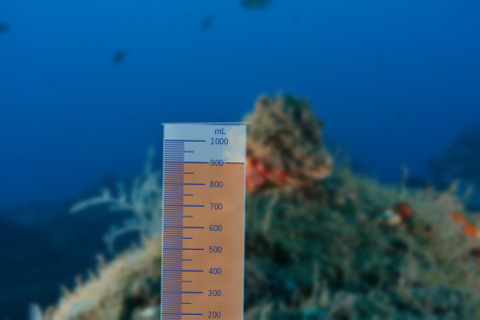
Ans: **900** mL
